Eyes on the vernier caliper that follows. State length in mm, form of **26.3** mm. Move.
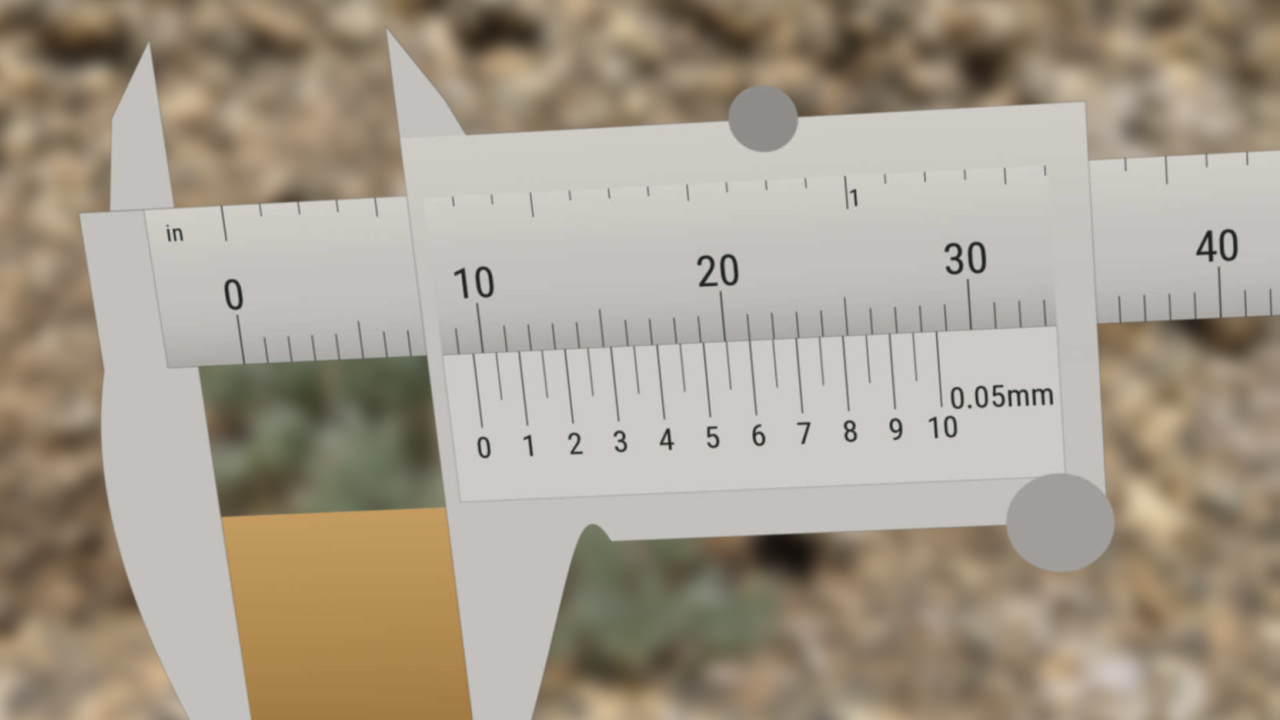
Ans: **9.6** mm
